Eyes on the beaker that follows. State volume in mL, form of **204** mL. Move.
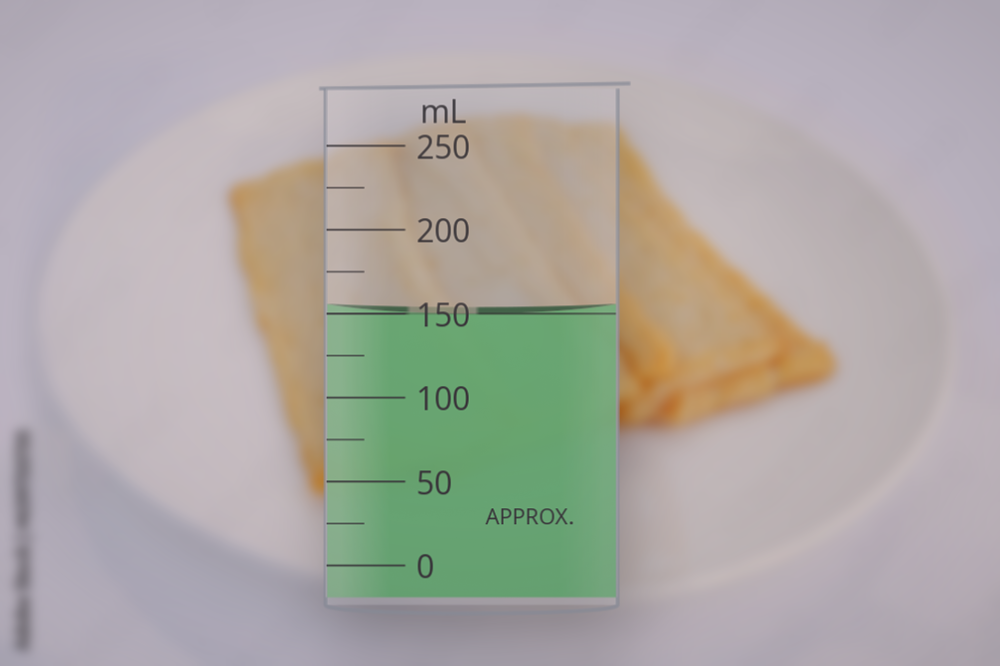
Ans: **150** mL
